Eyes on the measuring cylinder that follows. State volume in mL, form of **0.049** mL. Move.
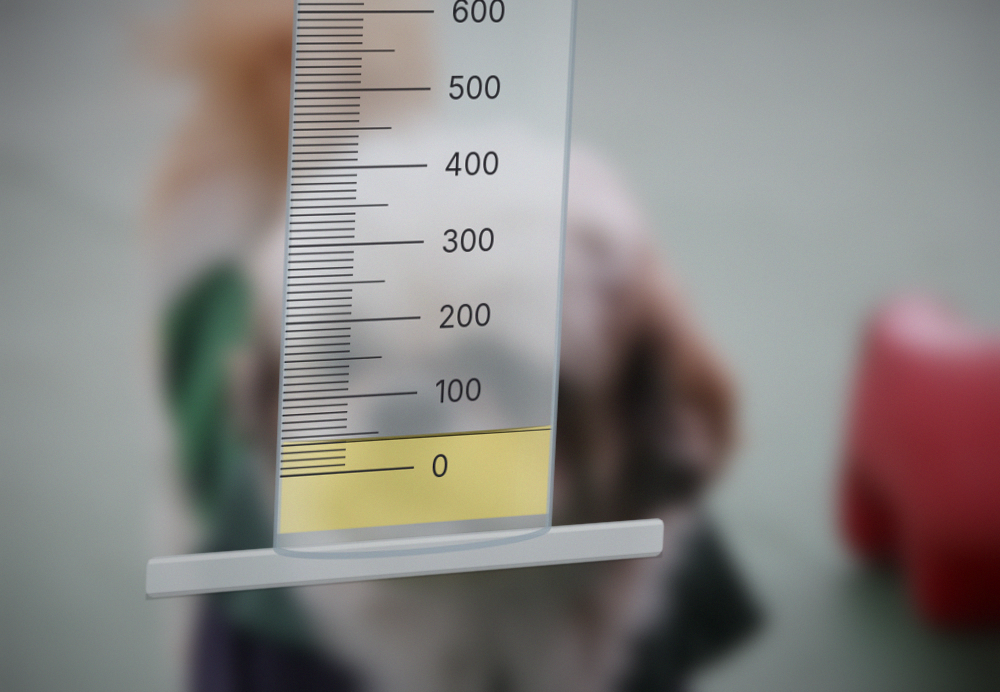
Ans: **40** mL
